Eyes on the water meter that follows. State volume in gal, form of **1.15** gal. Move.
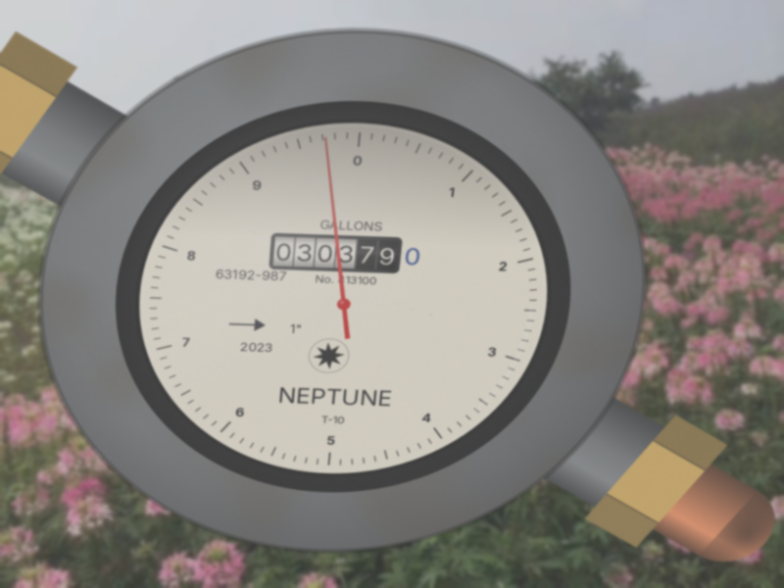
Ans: **303789.7** gal
